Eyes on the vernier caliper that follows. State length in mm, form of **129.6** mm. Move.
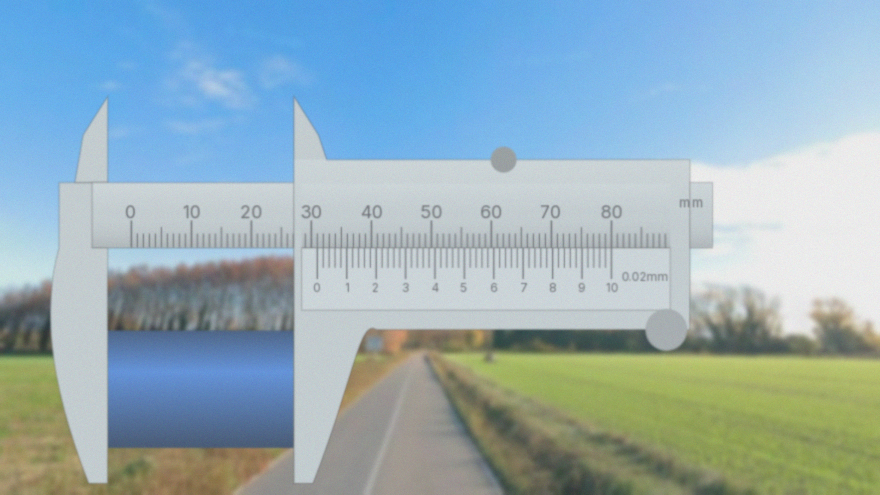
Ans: **31.0** mm
